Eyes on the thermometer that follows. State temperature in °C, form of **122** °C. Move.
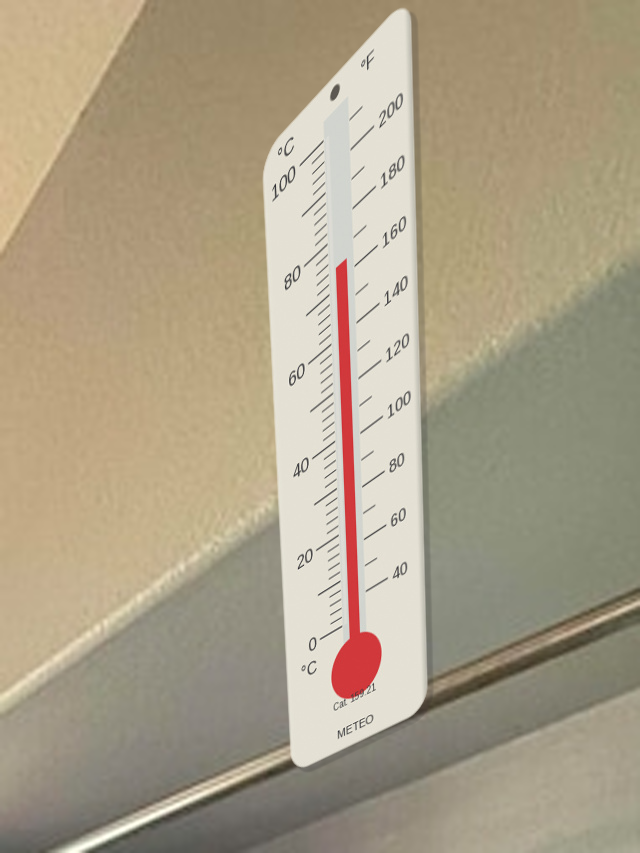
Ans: **74** °C
